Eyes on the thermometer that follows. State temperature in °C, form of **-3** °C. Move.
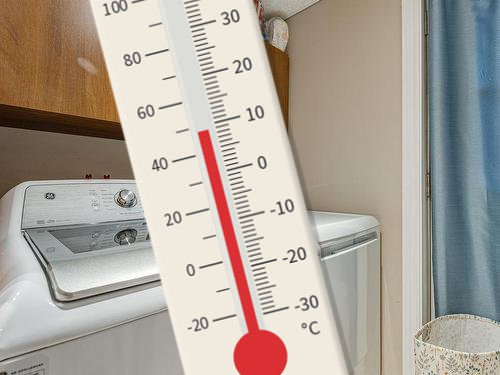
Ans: **9** °C
